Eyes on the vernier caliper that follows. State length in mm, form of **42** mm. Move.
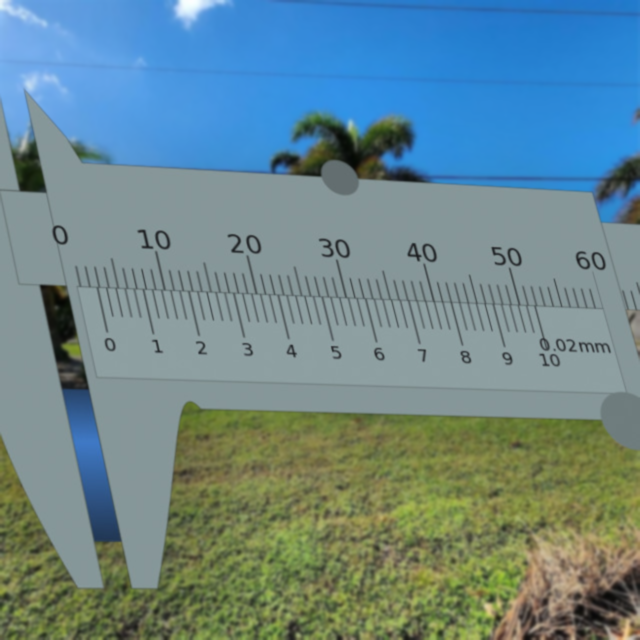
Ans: **2.8** mm
